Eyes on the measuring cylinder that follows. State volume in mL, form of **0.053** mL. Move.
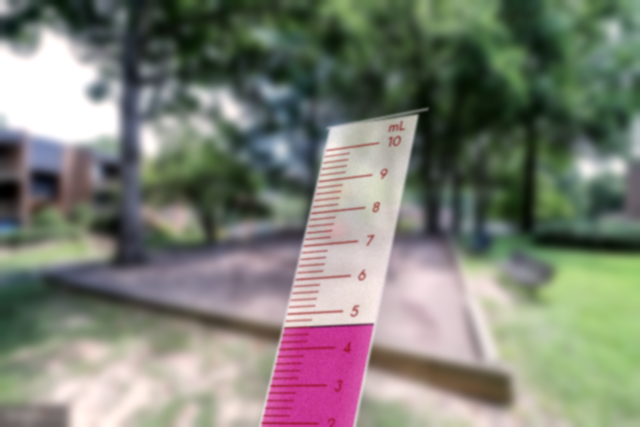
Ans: **4.6** mL
